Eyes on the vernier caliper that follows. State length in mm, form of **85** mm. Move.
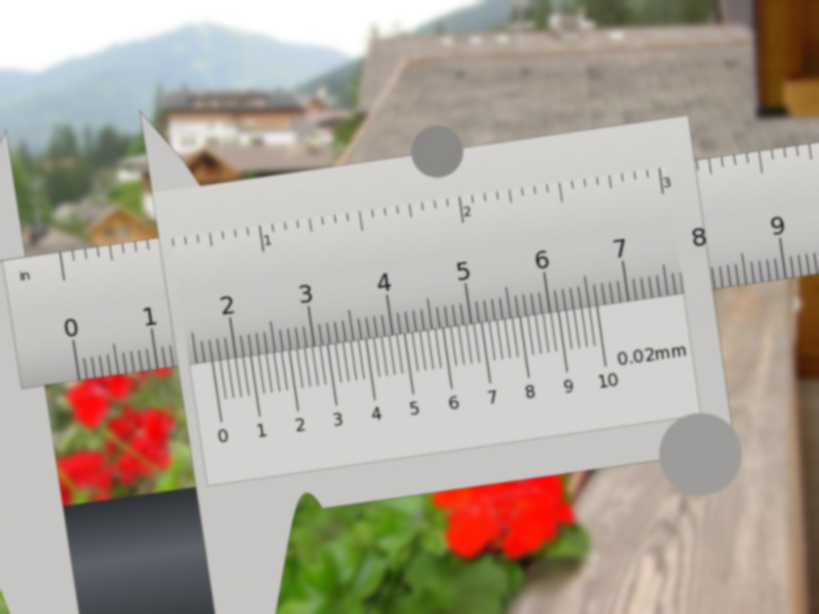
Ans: **17.0** mm
